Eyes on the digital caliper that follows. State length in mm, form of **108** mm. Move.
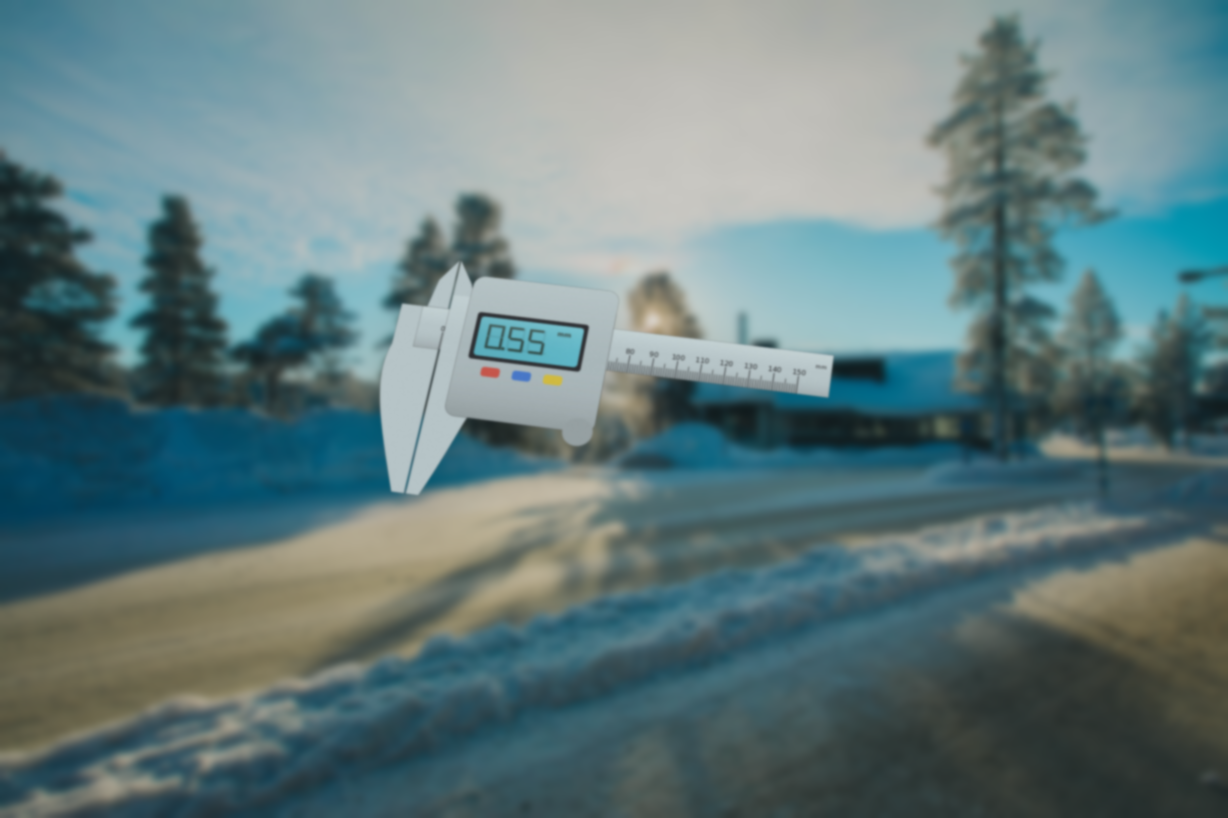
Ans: **0.55** mm
